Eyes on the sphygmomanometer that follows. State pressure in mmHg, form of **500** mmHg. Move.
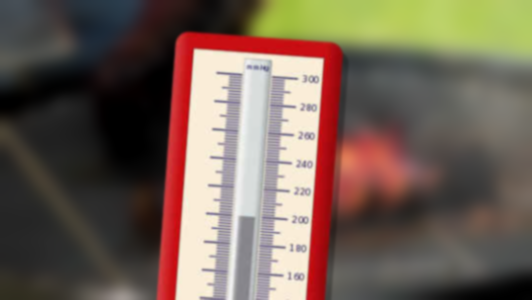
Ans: **200** mmHg
